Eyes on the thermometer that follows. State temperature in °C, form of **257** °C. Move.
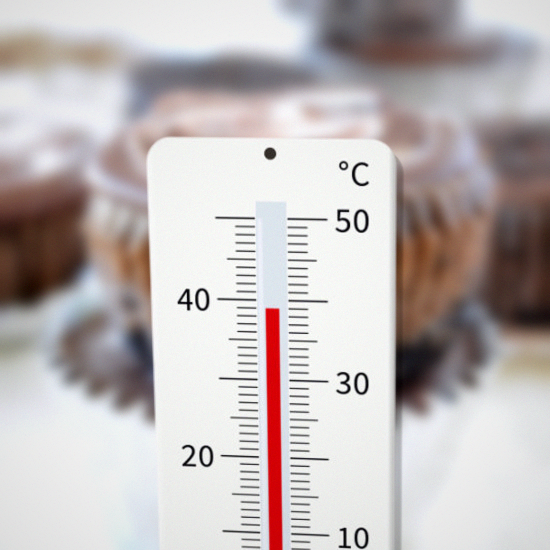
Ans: **39** °C
